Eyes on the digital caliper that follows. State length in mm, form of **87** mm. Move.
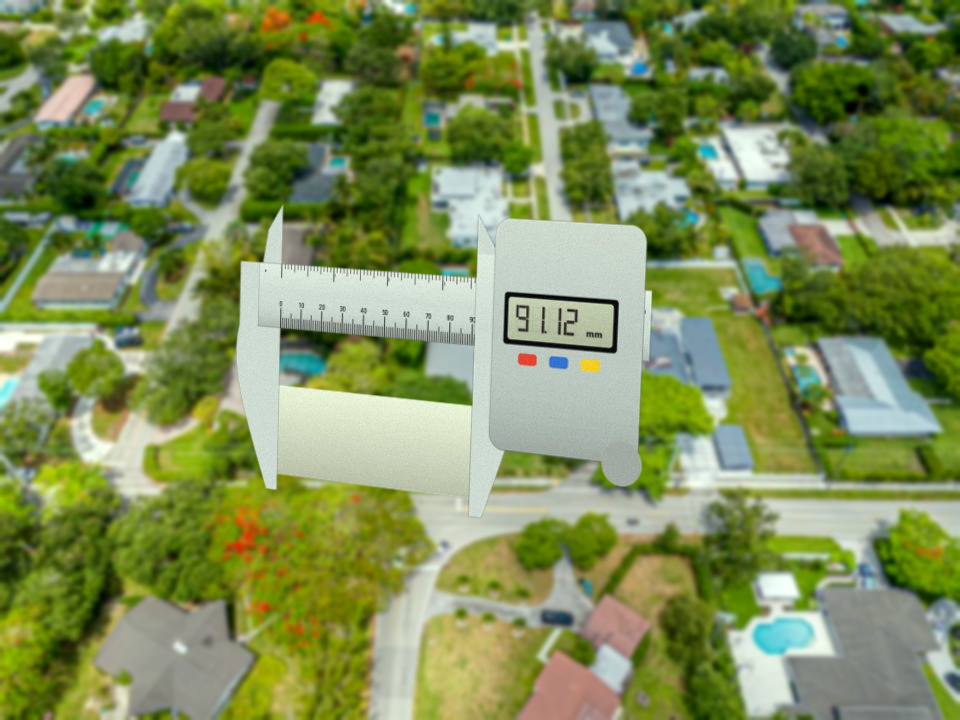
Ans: **91.12** mm
